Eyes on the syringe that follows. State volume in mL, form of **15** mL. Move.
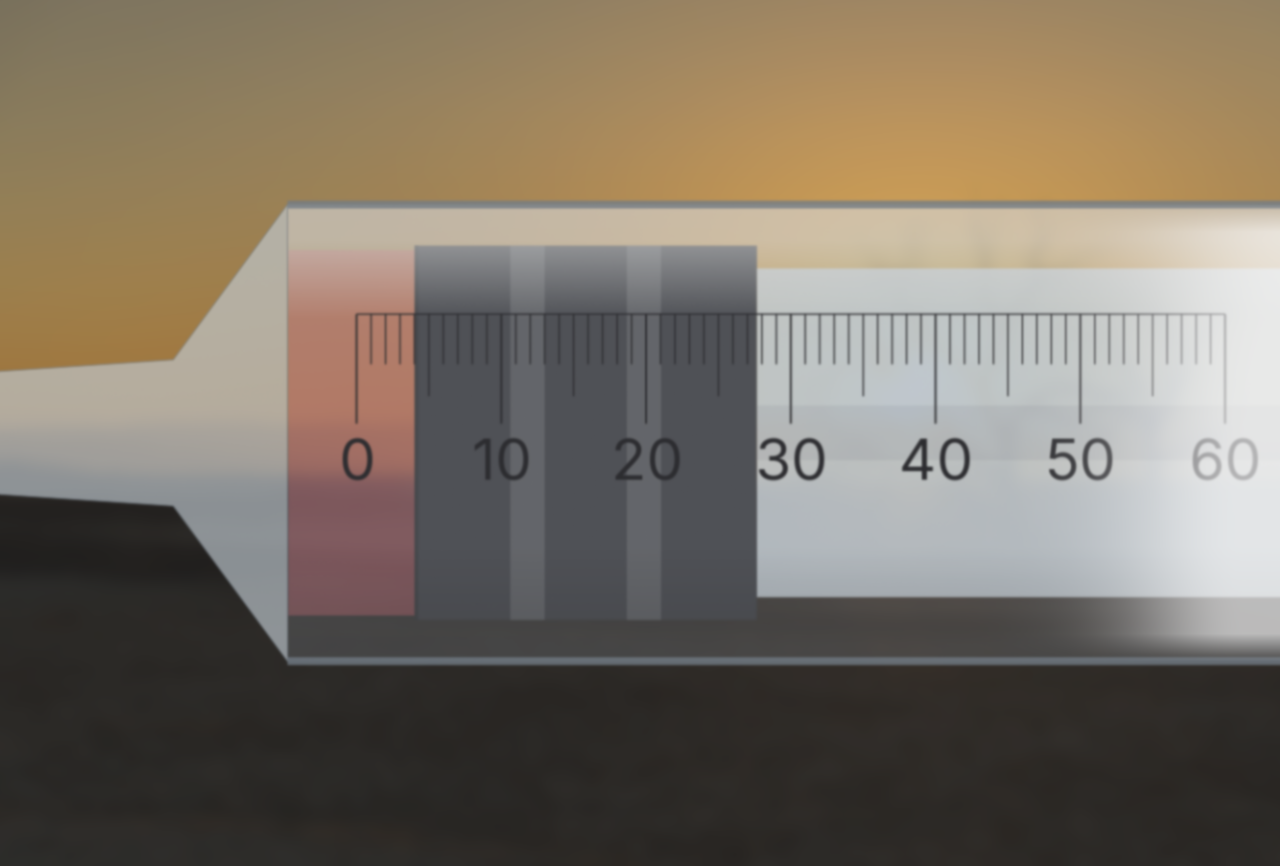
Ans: **4** mL
